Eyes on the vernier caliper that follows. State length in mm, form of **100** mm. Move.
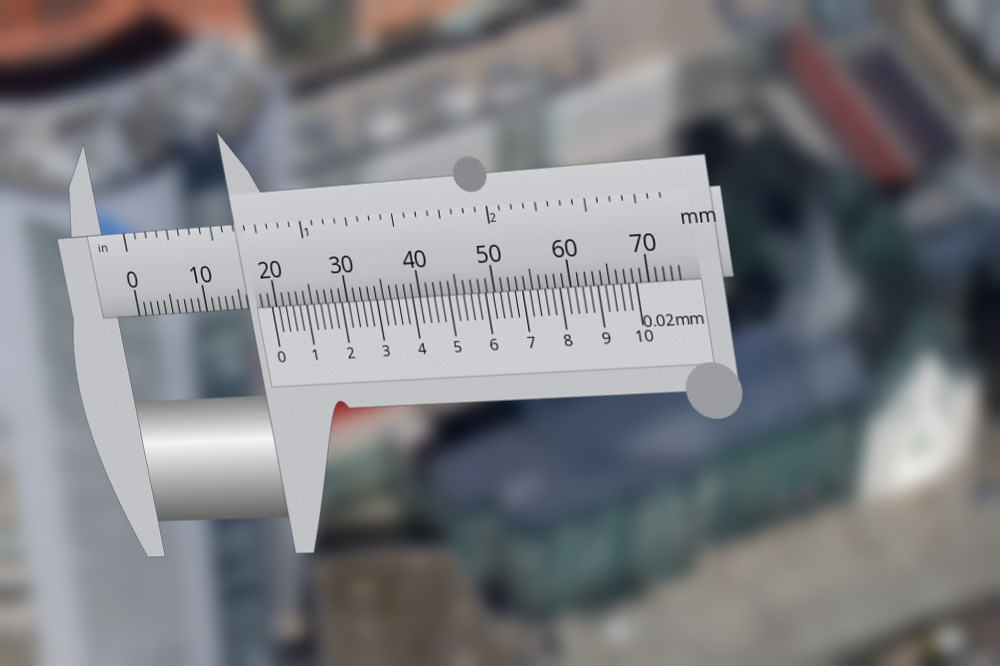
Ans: **19.4** mm
